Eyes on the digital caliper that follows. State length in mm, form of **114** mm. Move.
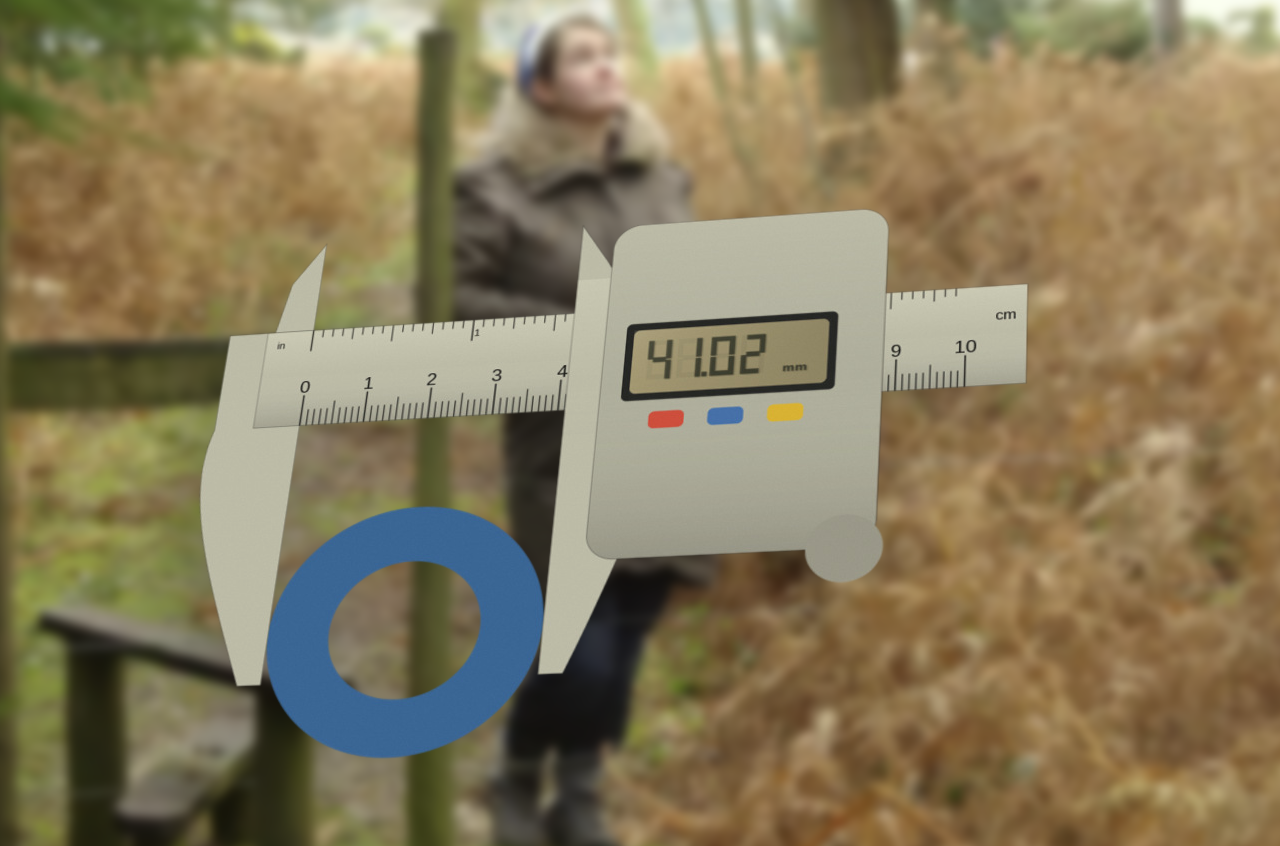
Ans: **41.02** mm
